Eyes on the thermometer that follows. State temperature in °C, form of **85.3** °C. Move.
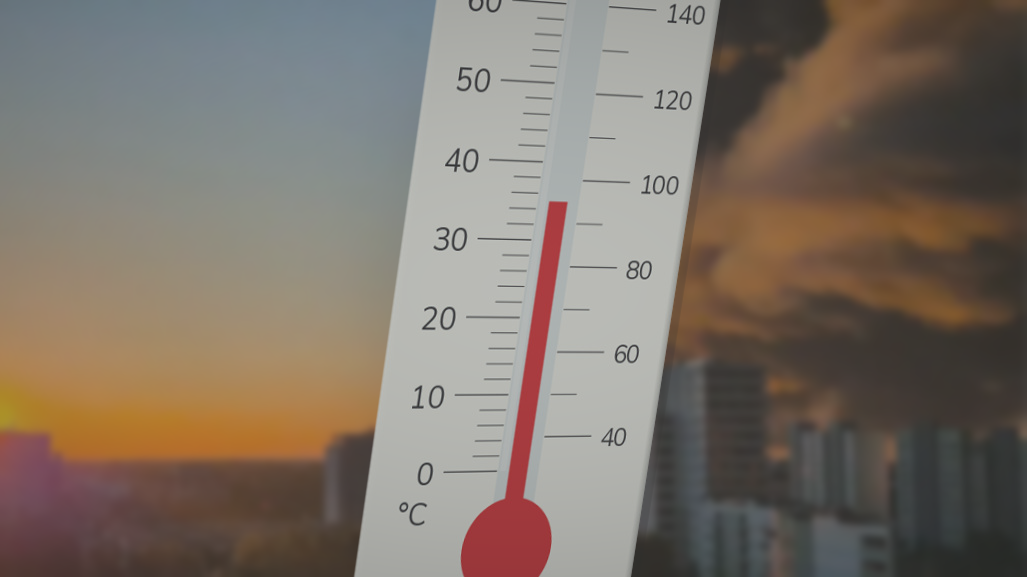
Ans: **35** °C
